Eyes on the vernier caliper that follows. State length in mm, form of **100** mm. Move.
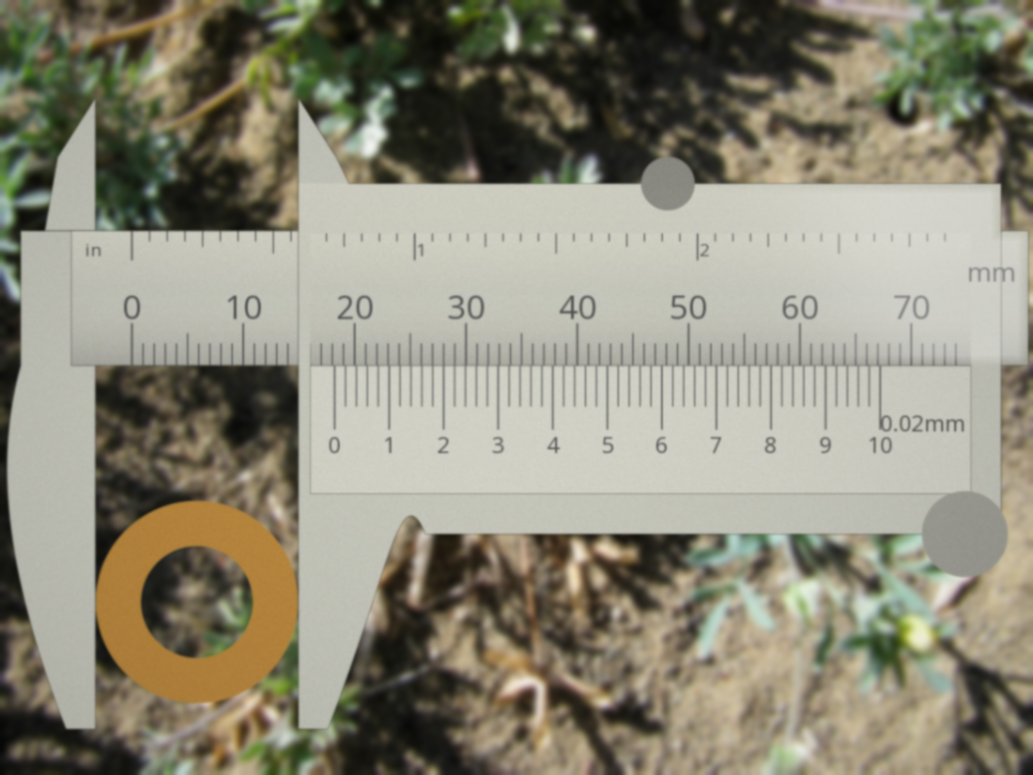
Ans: **18.2** mm
